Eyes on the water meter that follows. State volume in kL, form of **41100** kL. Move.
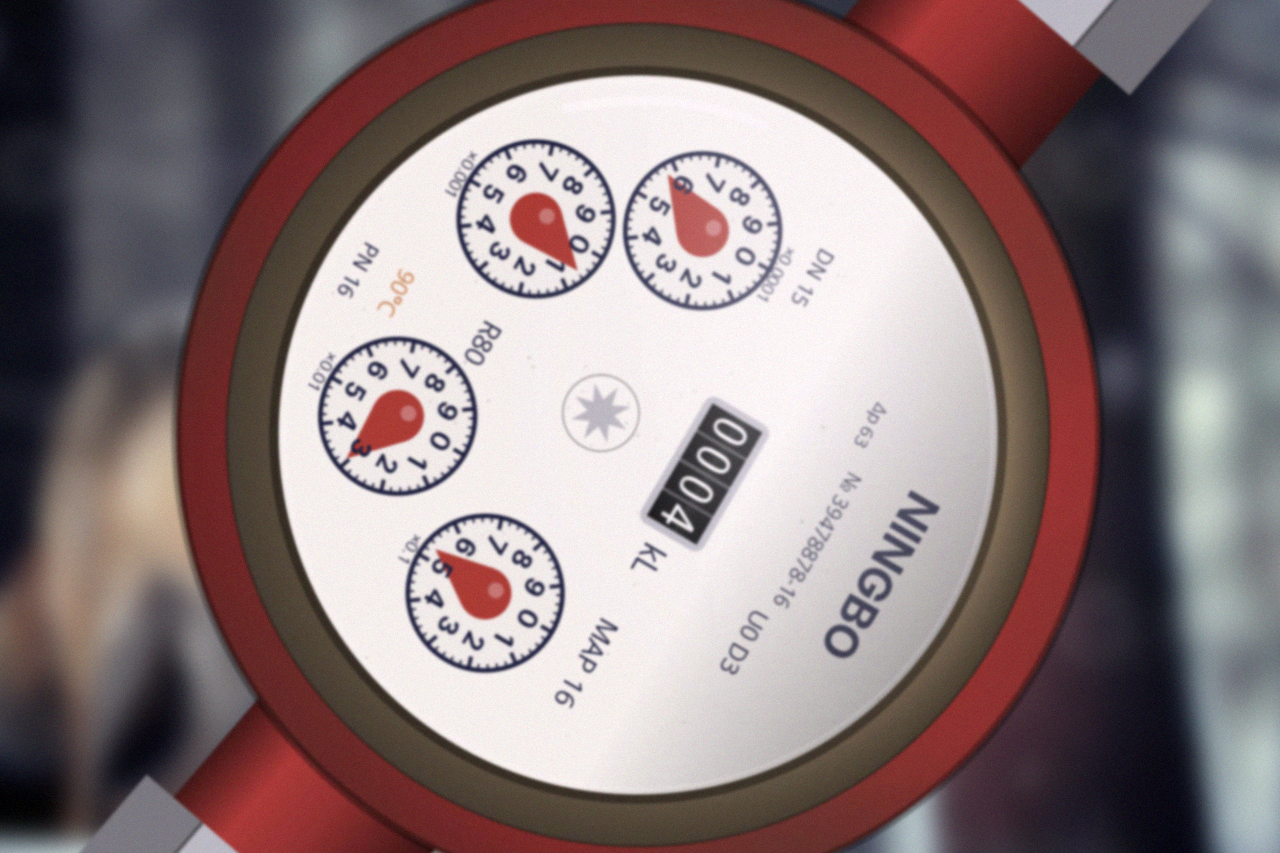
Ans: **4.5305** kL
